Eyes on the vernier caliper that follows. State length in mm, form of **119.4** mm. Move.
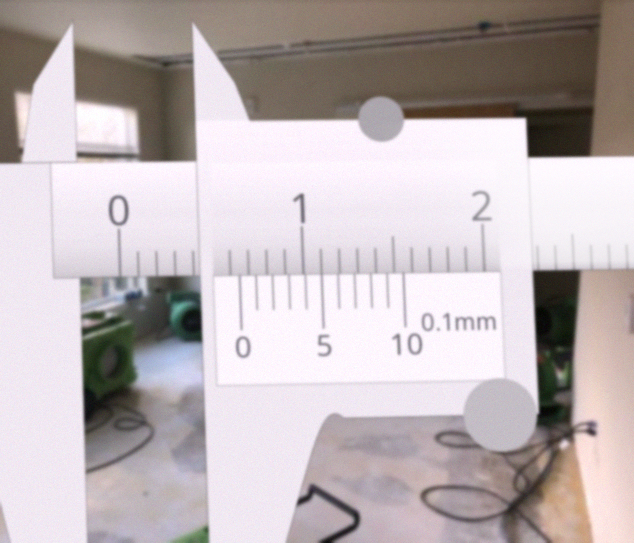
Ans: **6.5** mm
